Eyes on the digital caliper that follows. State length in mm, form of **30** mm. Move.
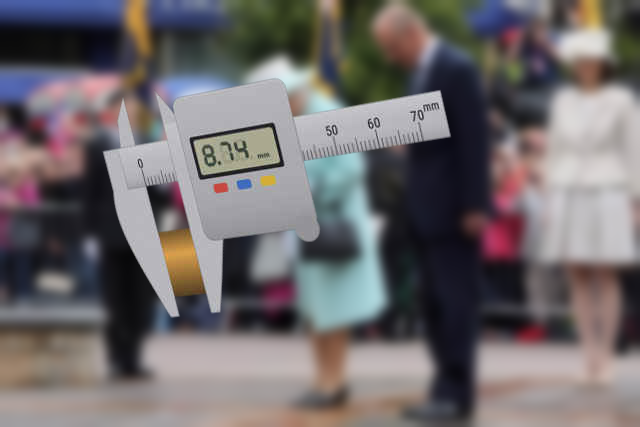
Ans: **8.74** mm
